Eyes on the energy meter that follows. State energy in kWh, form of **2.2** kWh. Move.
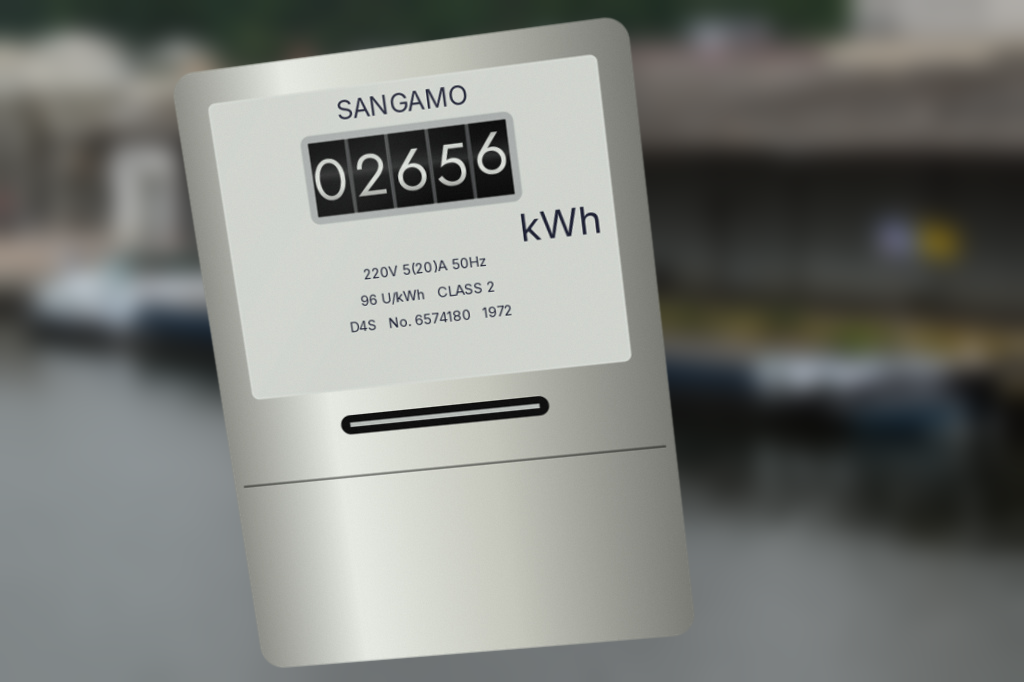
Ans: **2656** kWh
